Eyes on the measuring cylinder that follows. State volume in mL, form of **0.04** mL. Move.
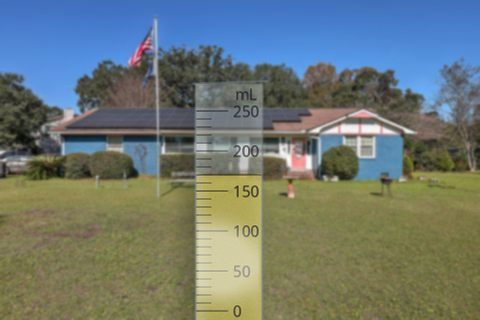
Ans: **170** mL
